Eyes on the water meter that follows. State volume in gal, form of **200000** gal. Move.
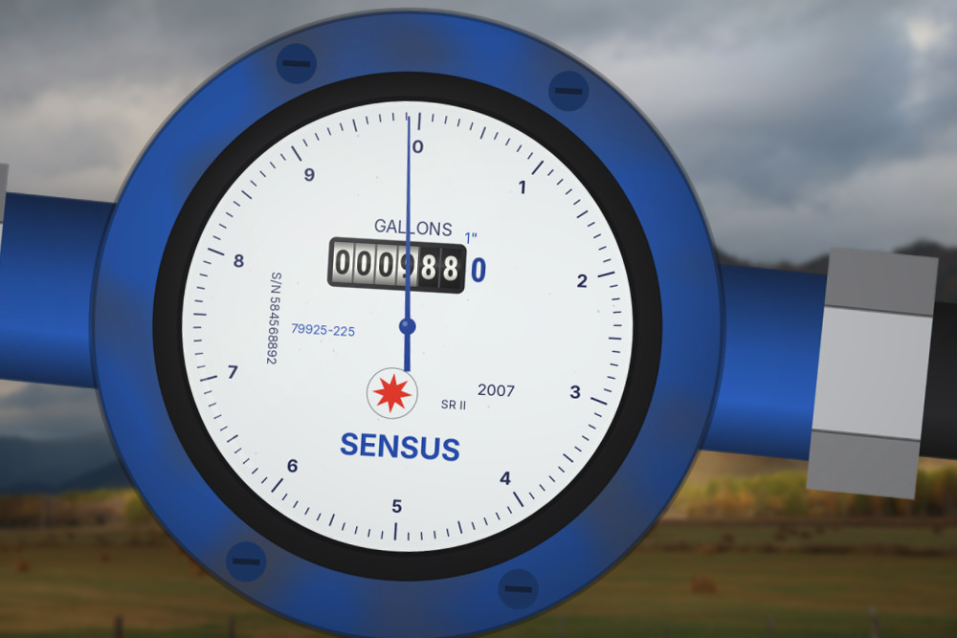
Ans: **9879.9** gal
